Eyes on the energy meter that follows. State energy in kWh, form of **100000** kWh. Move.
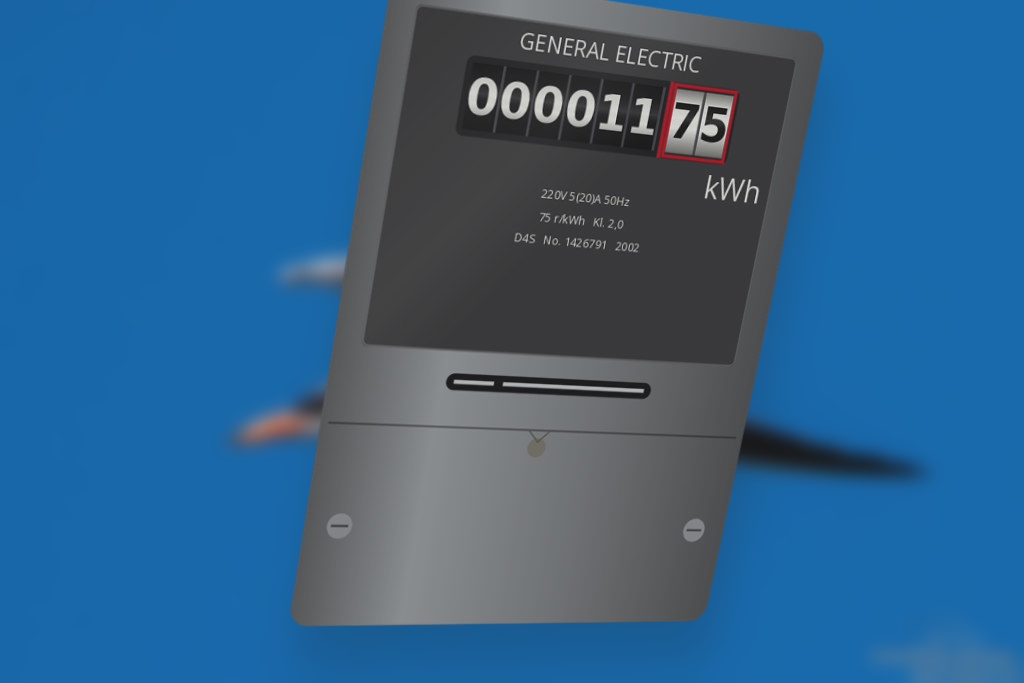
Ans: **11.75** kWh
